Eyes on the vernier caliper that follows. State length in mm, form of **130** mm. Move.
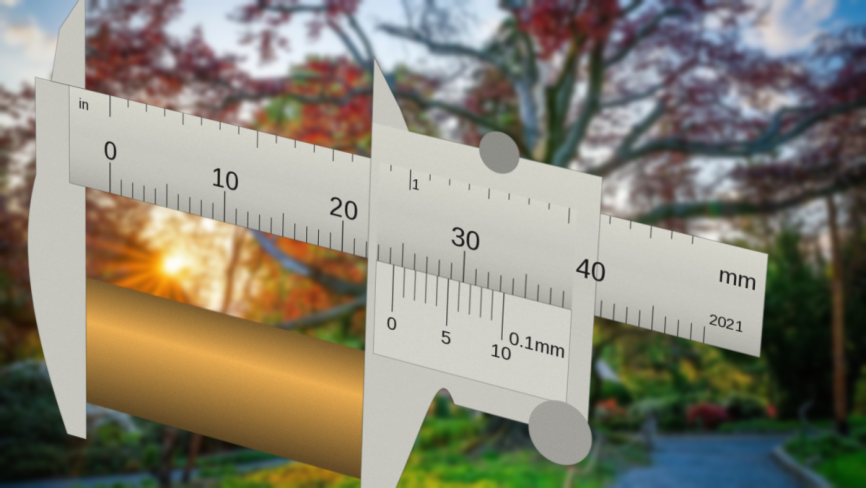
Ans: **24.3** mm
